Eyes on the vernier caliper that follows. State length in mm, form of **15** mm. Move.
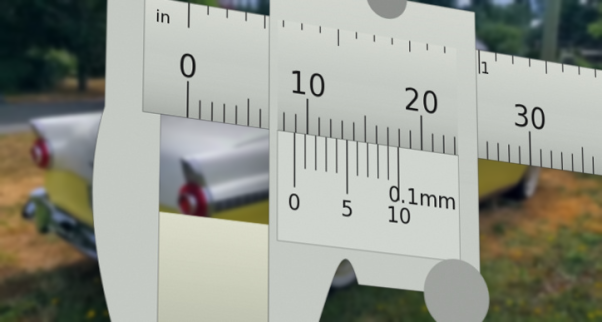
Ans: **8.9** mm
